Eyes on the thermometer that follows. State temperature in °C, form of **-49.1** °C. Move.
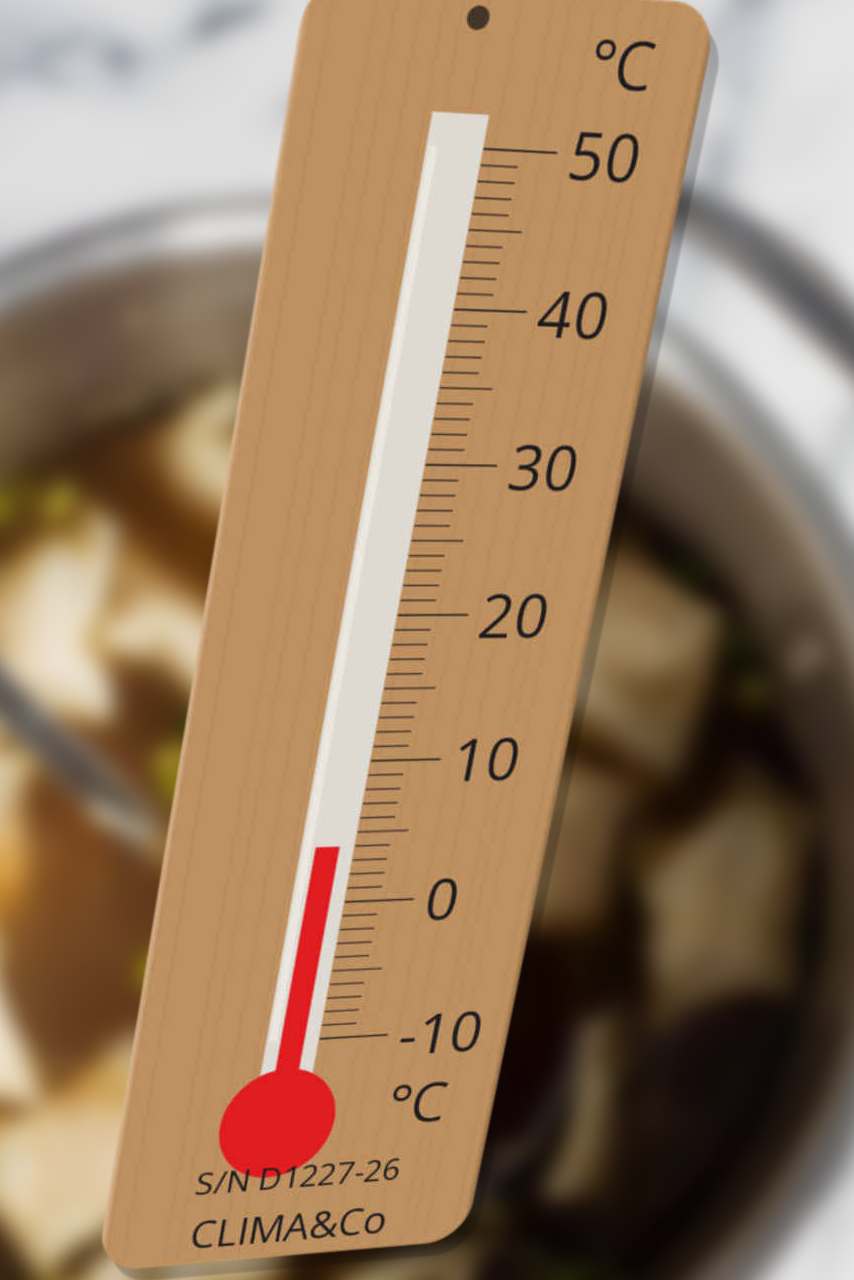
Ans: **4** °C
